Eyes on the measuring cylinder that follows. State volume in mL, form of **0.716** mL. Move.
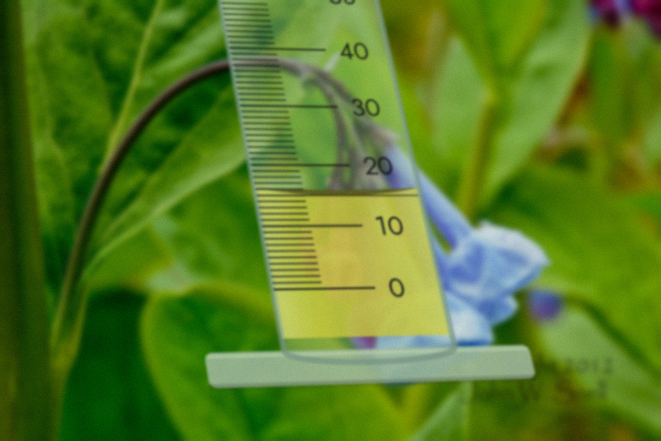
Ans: **15** mL
